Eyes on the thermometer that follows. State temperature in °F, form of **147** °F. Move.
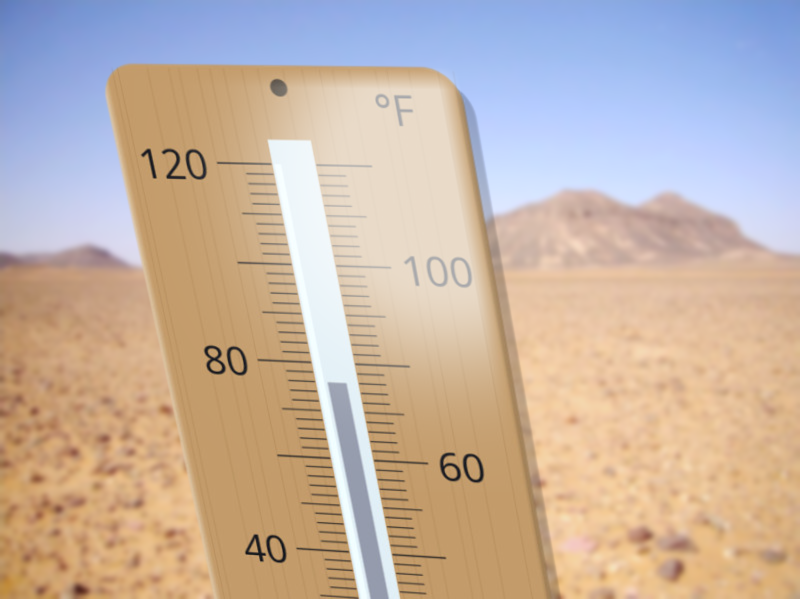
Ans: **76** °F
